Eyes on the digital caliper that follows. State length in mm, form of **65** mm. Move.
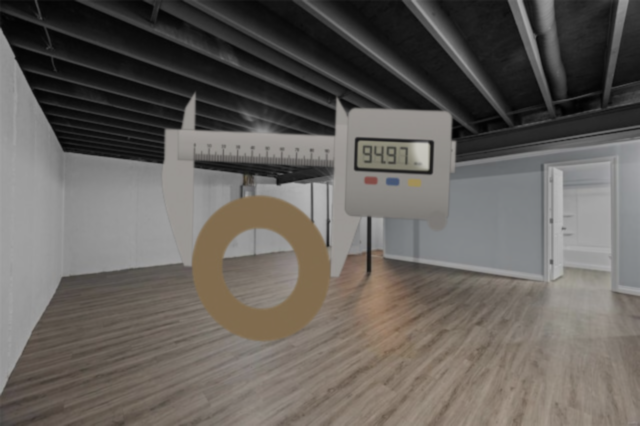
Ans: **94.97** mm
